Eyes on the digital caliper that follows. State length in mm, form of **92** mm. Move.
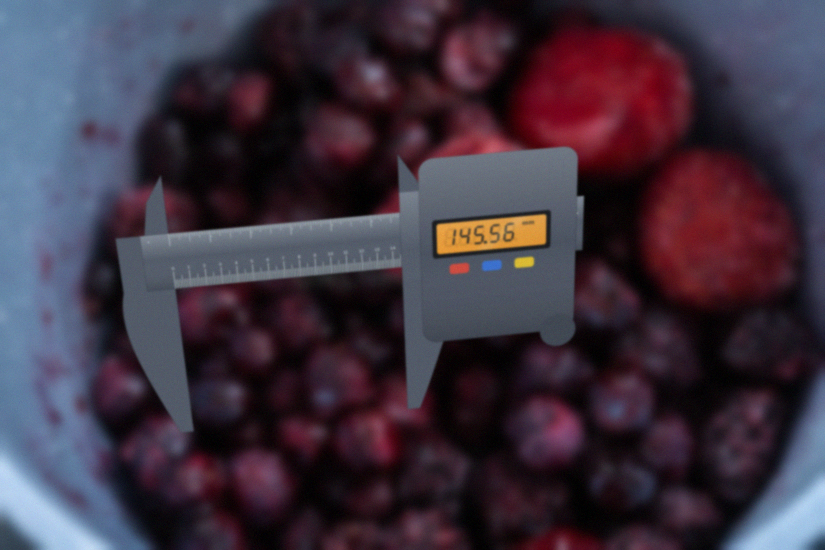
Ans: **145.56** mm
